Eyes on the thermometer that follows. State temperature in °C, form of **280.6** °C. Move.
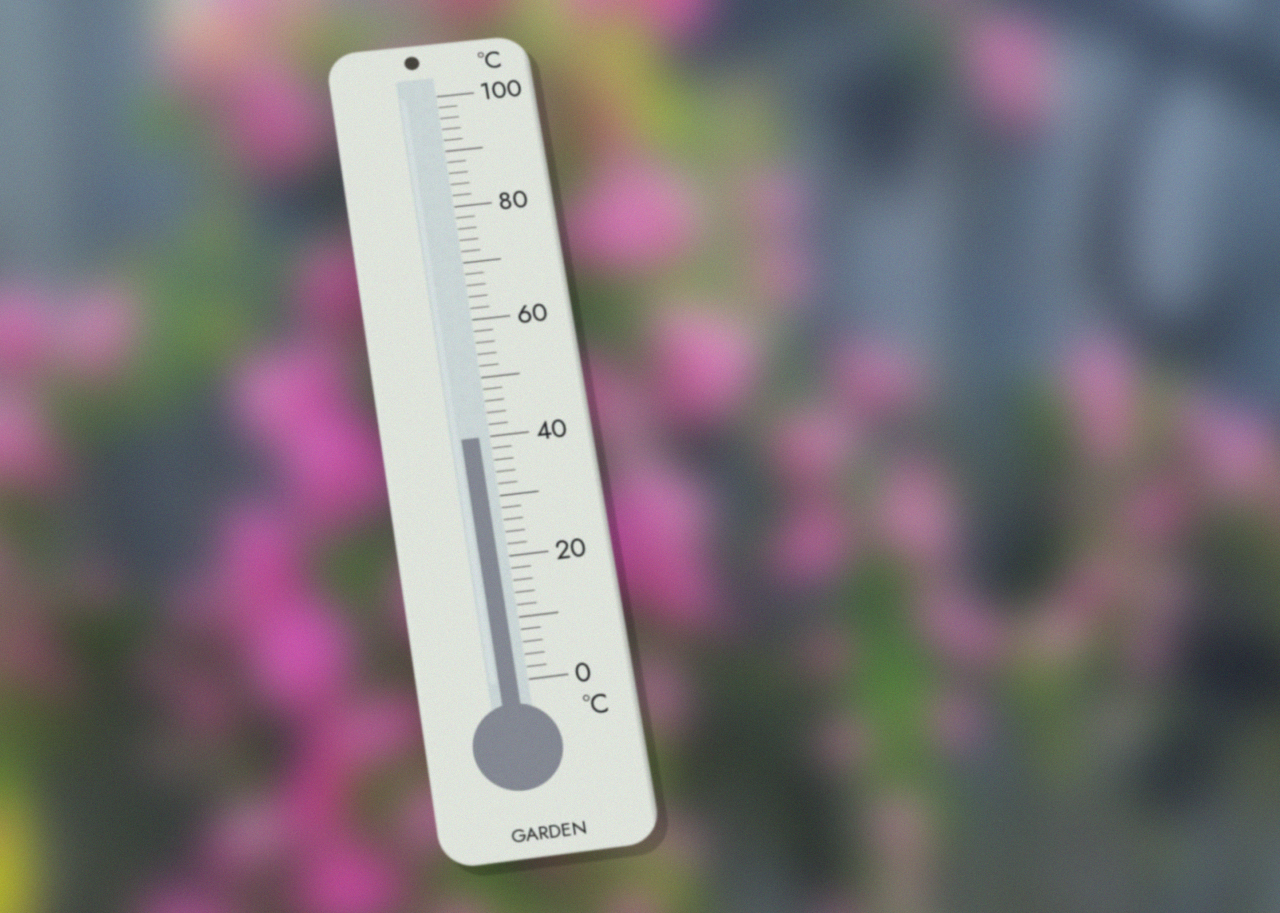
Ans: **40** °C
